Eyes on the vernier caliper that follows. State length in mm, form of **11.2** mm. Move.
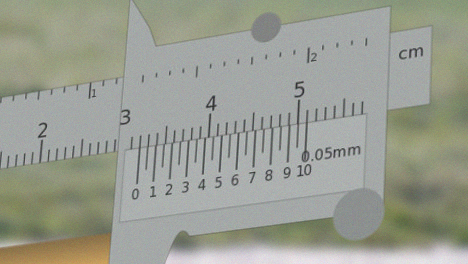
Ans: **32.0** mm
